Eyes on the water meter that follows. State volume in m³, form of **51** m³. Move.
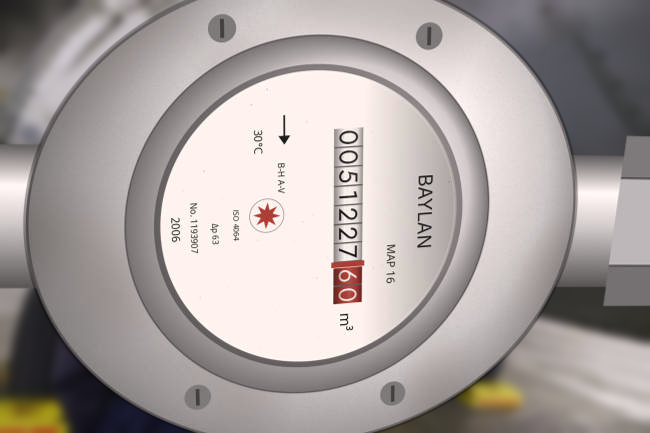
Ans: **51227.60** m³
